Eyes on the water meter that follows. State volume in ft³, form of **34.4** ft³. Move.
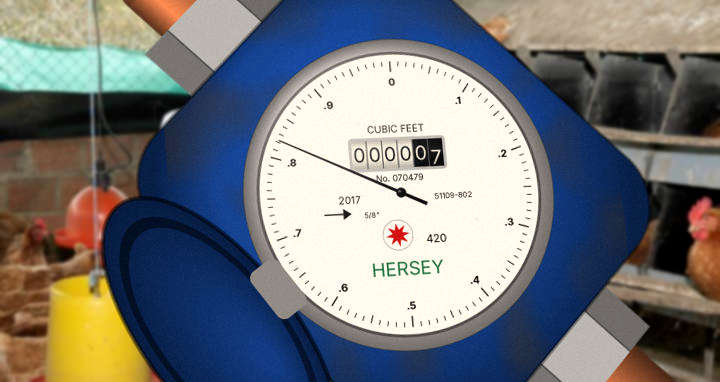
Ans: **6.82** ft³
